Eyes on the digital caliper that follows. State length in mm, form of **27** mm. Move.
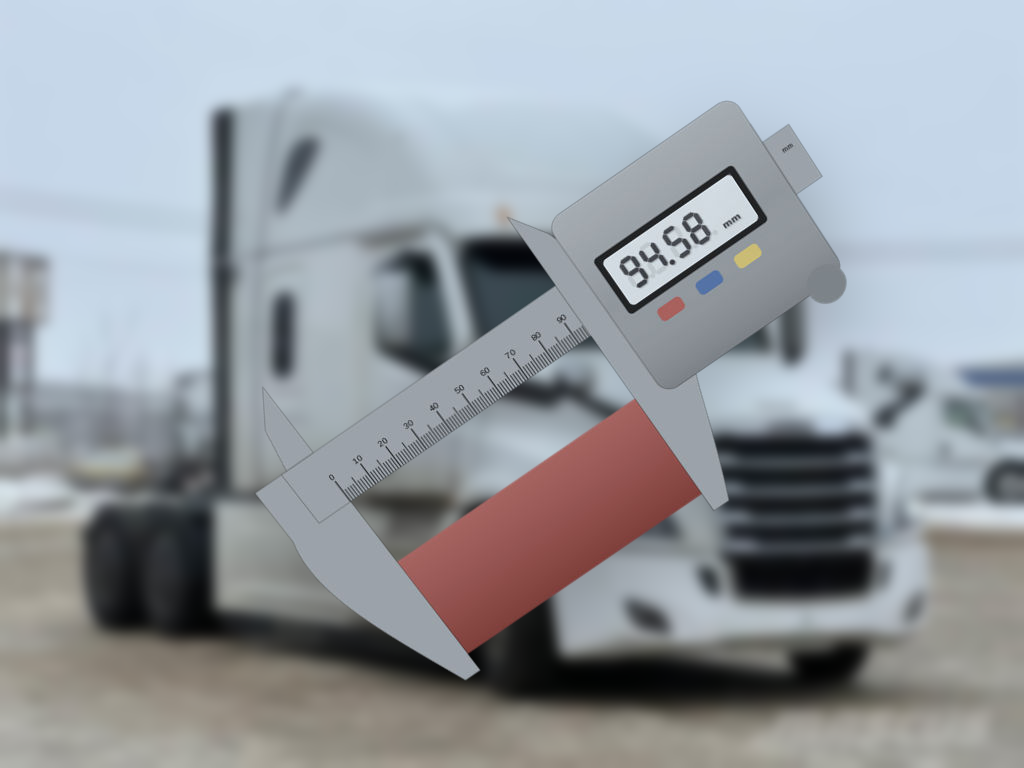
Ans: **94.58** mm
